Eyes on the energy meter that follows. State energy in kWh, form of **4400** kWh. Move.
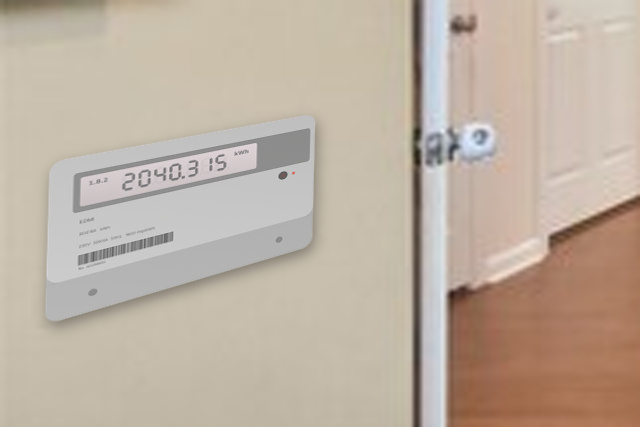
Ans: **2040.315** kWh
